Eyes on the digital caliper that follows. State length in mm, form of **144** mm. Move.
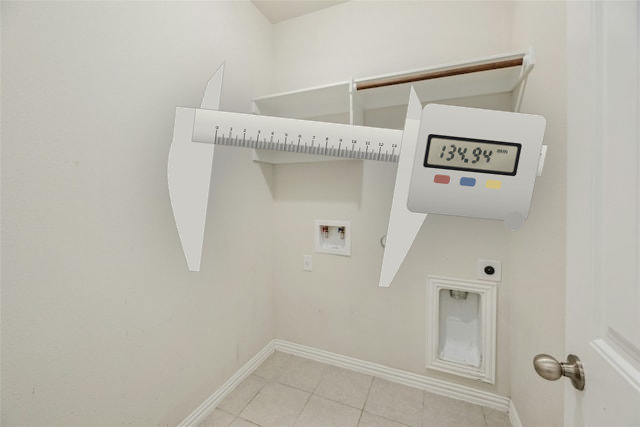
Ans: **134.94** mm
